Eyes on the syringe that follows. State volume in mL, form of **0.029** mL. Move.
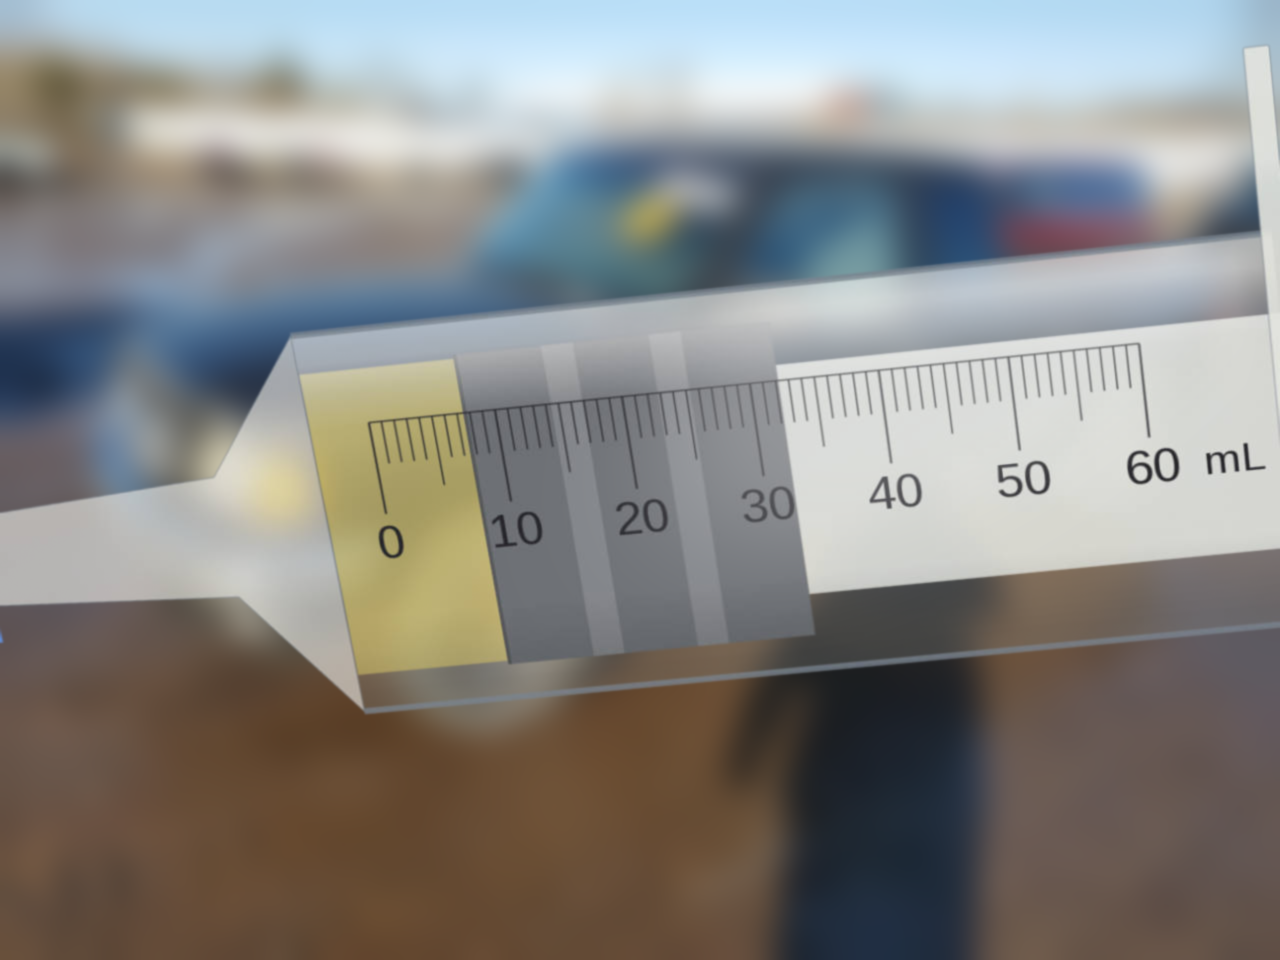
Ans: **7.5** mL
